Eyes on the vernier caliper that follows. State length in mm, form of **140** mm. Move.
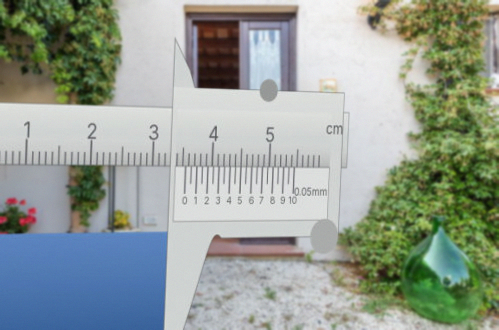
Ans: **35.5** mm
